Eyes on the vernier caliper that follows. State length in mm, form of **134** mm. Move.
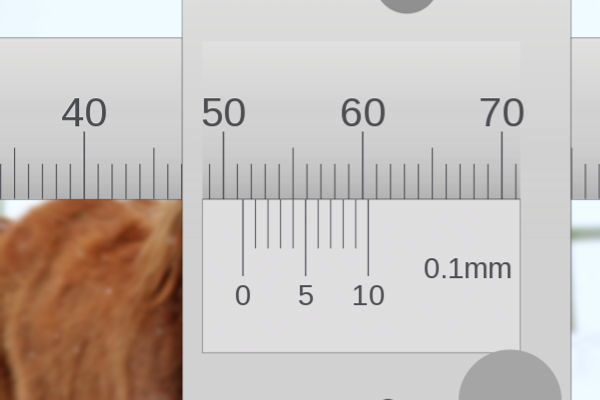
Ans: **51.4** mm
